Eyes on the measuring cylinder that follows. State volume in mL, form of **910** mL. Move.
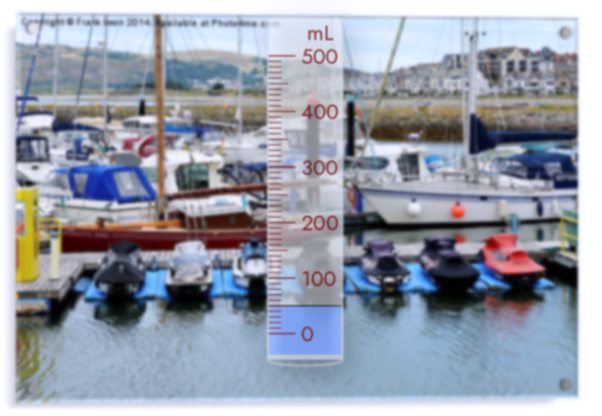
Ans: **50** mL
